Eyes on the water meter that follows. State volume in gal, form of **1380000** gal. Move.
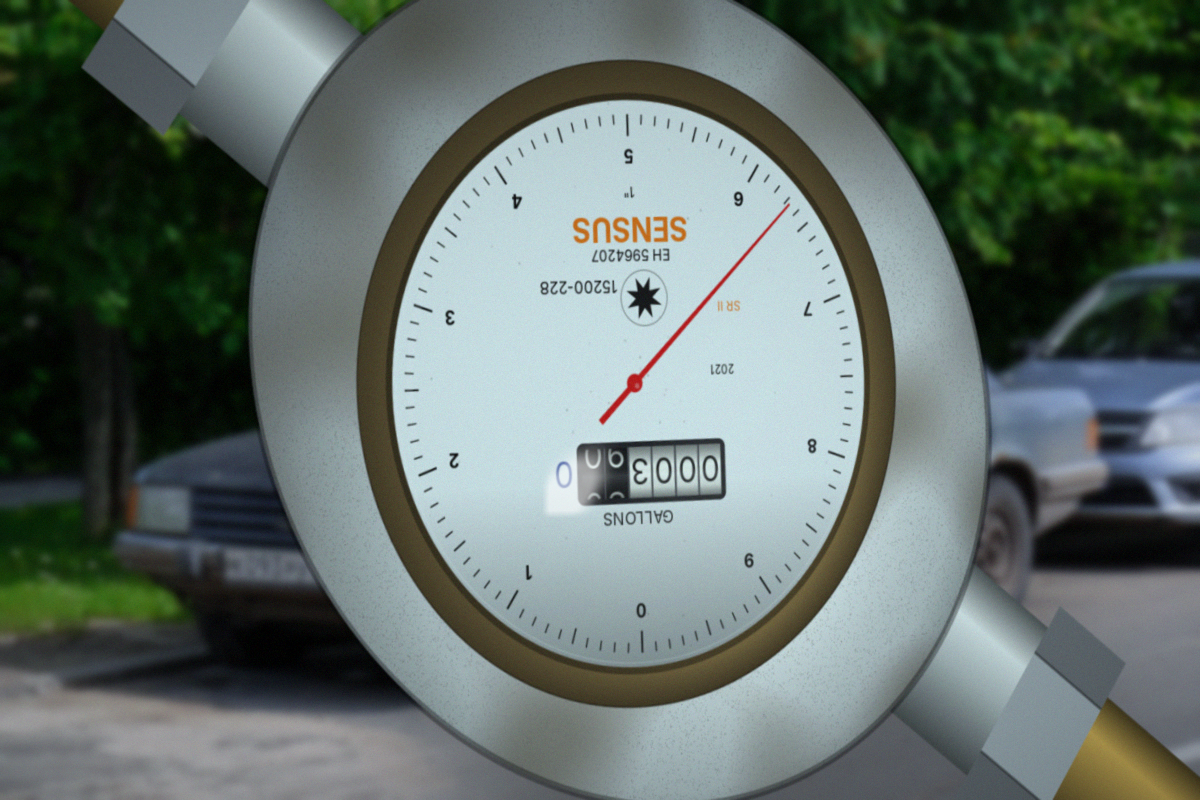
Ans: **3896.3** gal
